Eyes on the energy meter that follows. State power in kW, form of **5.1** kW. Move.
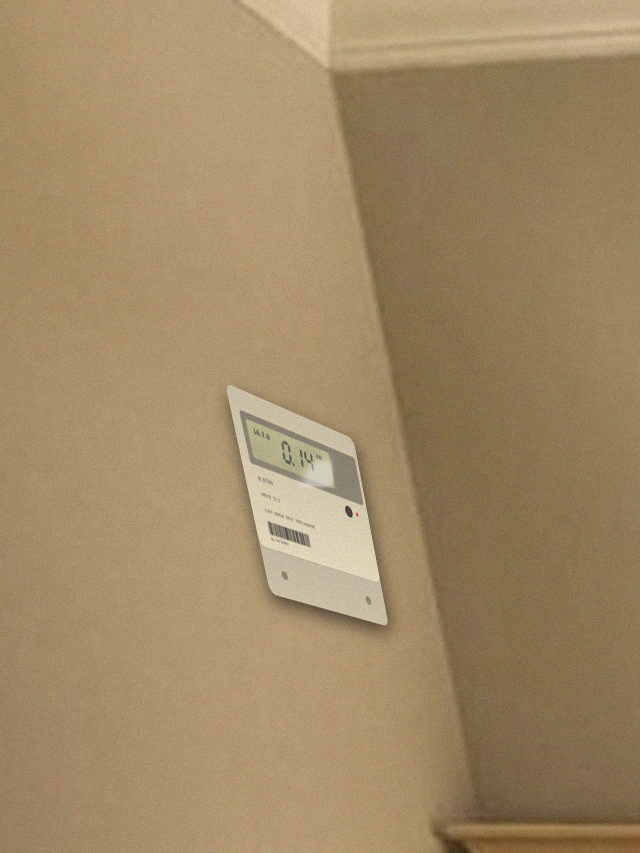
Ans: **0.14** kW
